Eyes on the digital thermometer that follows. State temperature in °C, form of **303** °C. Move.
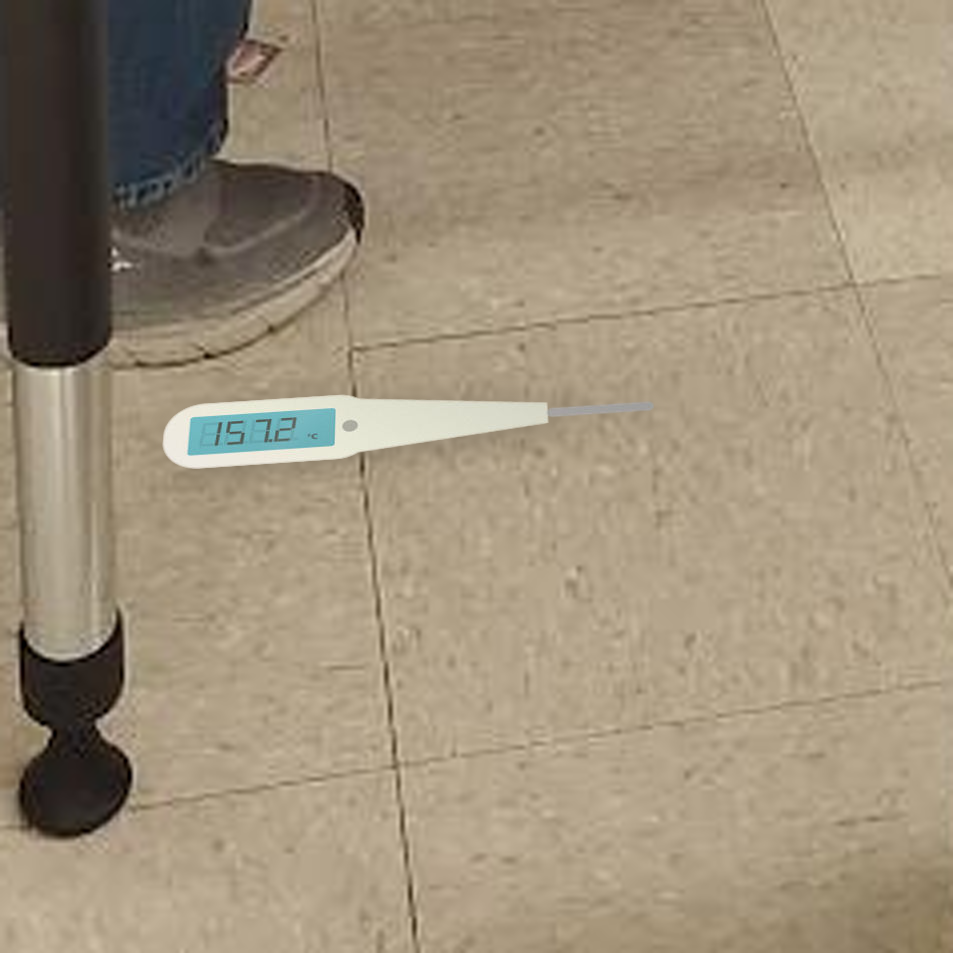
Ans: **157.2** °C
